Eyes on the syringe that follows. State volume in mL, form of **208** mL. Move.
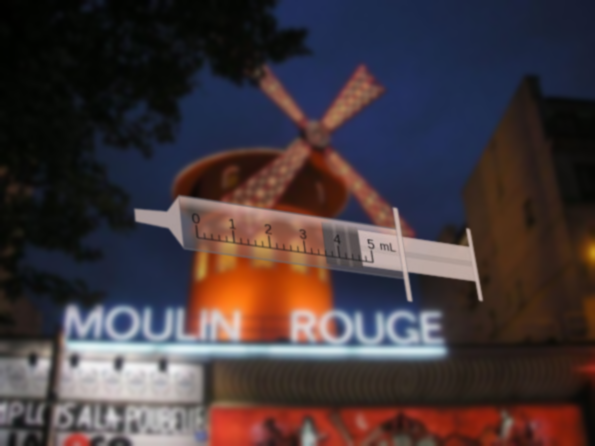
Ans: **3.6** mL
